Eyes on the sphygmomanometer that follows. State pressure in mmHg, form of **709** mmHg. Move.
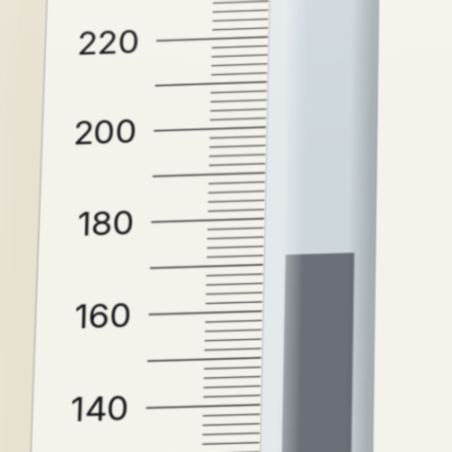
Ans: **172** mmHg
